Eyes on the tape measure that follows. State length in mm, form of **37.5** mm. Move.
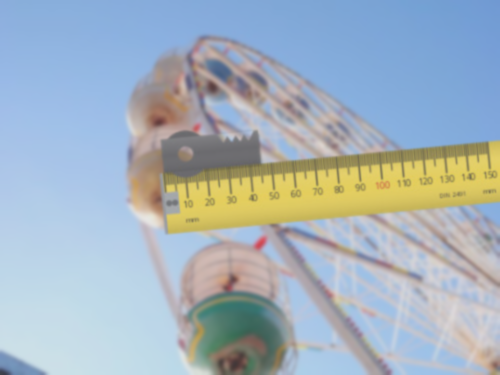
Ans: **45** mm
